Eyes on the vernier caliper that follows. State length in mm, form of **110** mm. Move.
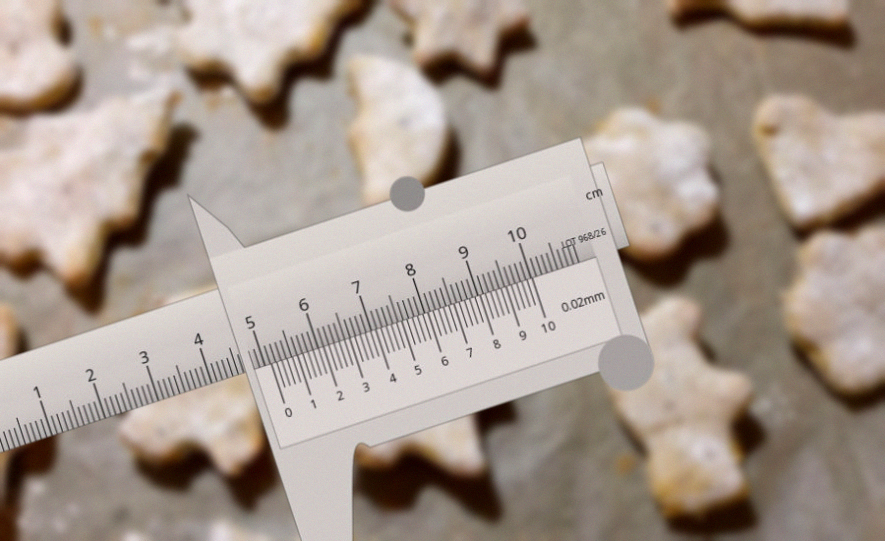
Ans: **51.2** mm
